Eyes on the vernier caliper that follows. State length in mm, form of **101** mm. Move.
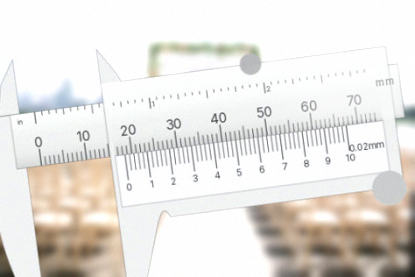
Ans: **18.5** mm
